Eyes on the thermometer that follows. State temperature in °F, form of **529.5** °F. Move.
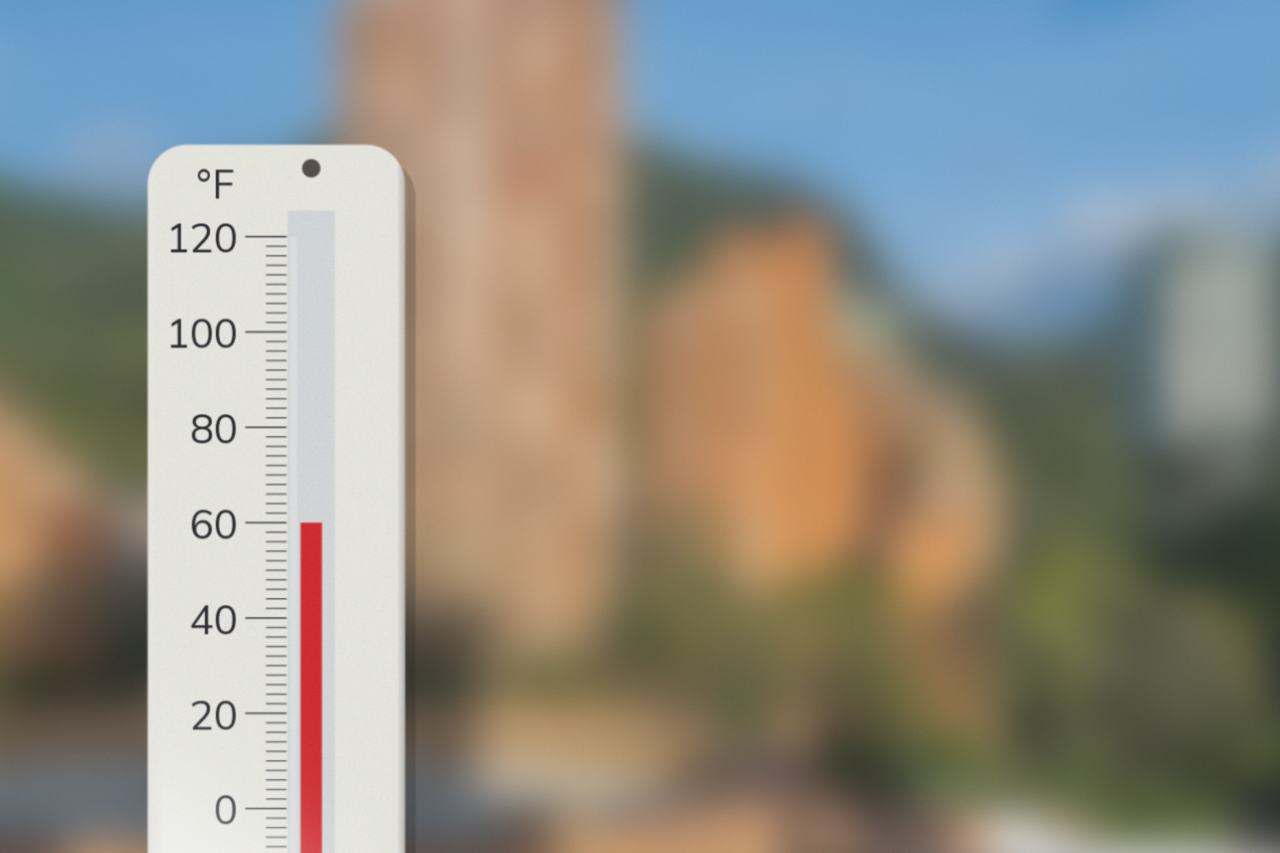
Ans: **60** °F
